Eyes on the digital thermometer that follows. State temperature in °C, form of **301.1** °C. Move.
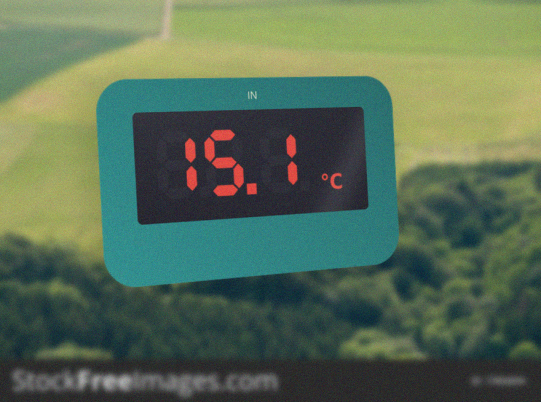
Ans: **15.1** °C
